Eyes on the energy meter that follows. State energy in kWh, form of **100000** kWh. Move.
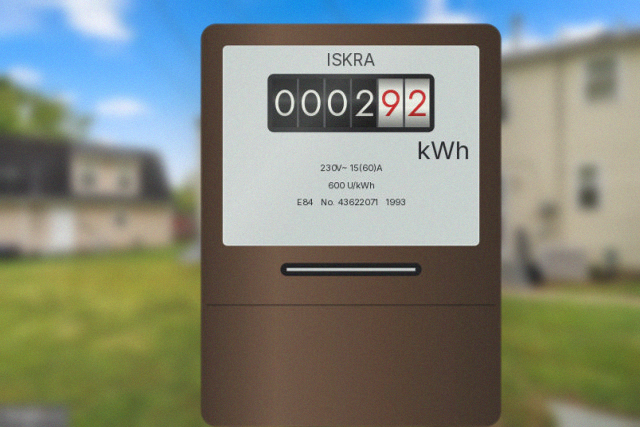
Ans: **2.92** kWh
